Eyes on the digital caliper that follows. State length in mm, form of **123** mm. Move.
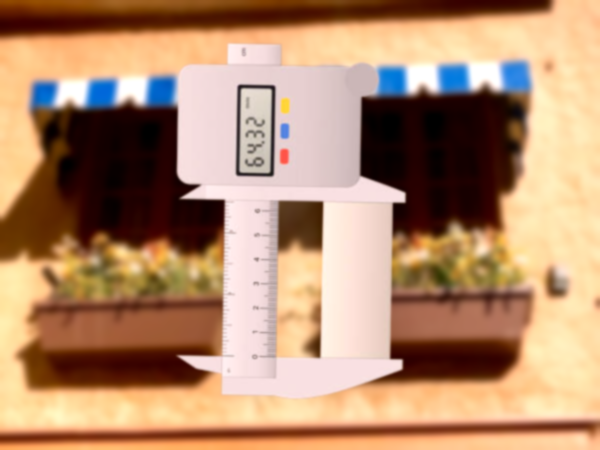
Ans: **64.32** mm
